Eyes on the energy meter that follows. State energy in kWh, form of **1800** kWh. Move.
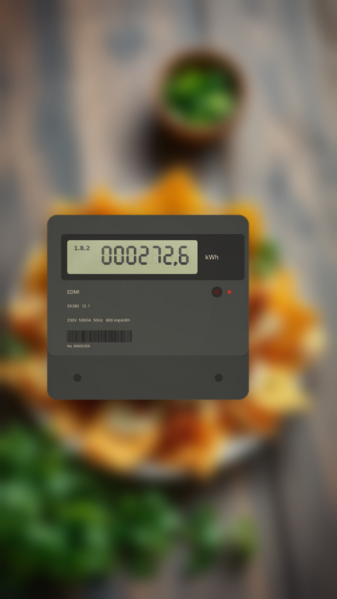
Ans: **272.6** kWh
